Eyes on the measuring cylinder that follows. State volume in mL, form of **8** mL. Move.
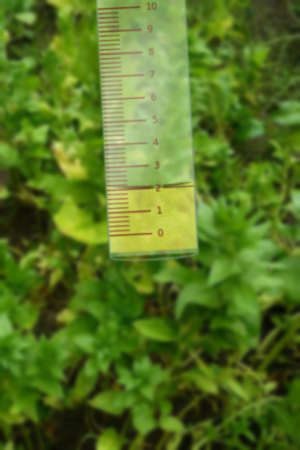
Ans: **2** mL
